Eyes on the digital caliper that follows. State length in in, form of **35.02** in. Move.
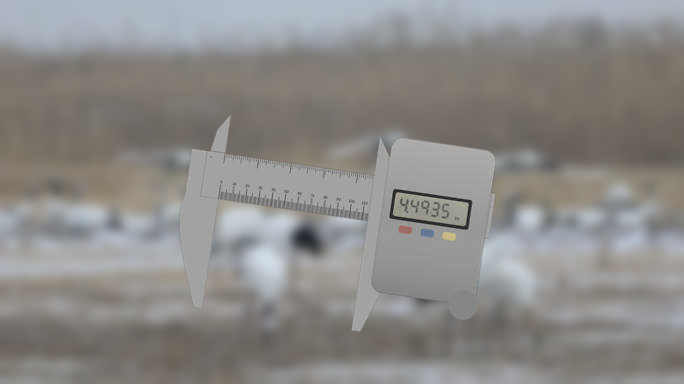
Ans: **4.4935** in
